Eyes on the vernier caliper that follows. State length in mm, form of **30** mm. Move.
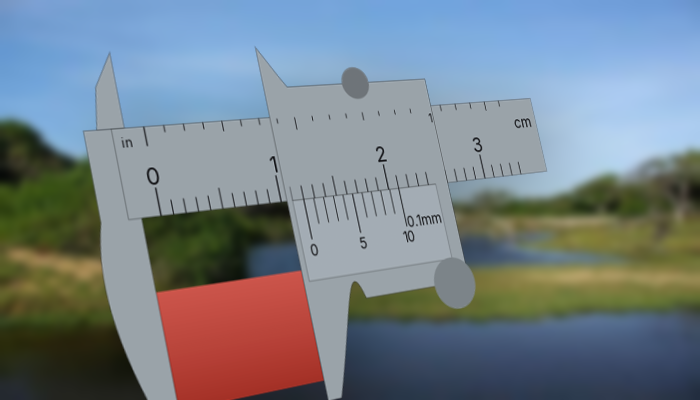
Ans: **12.0** mm
